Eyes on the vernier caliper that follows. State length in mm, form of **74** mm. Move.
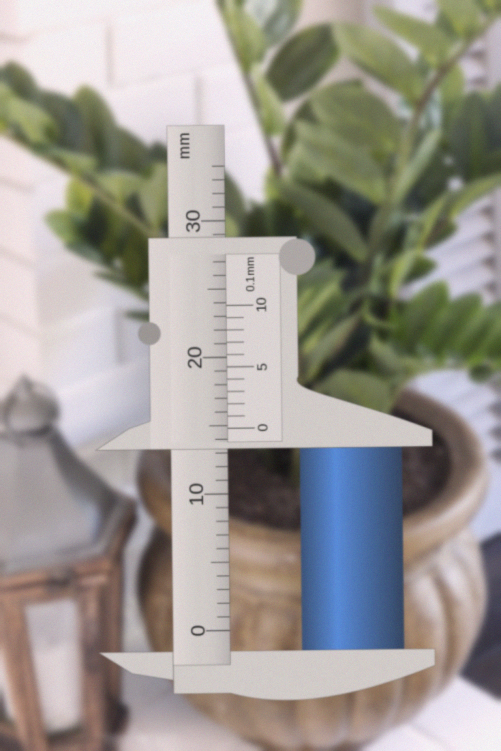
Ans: **14.8** mm
